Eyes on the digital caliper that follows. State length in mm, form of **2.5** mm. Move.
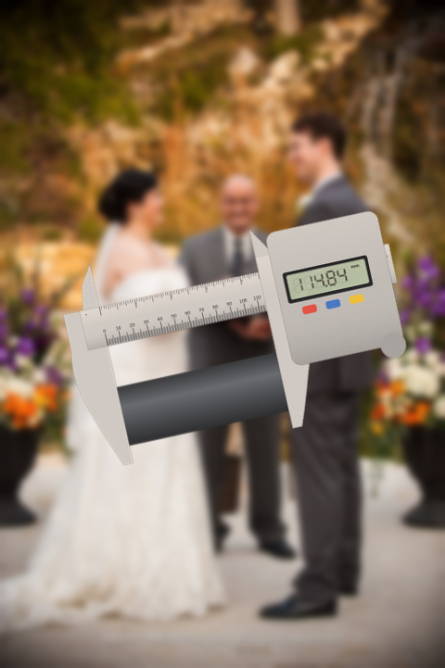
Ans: **114.84** mm
